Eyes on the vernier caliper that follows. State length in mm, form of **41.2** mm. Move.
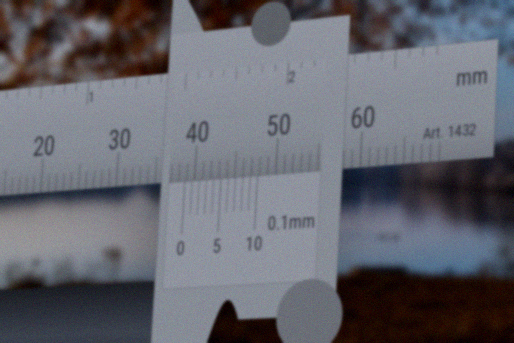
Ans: **38.8** mm
